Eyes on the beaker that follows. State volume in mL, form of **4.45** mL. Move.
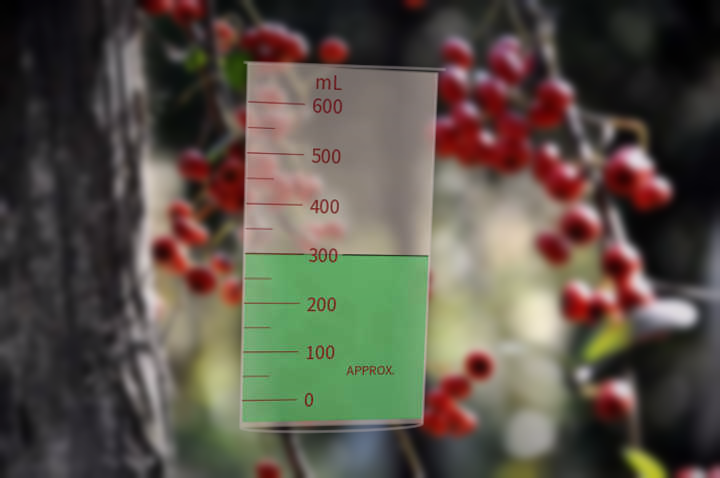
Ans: **300** mL
